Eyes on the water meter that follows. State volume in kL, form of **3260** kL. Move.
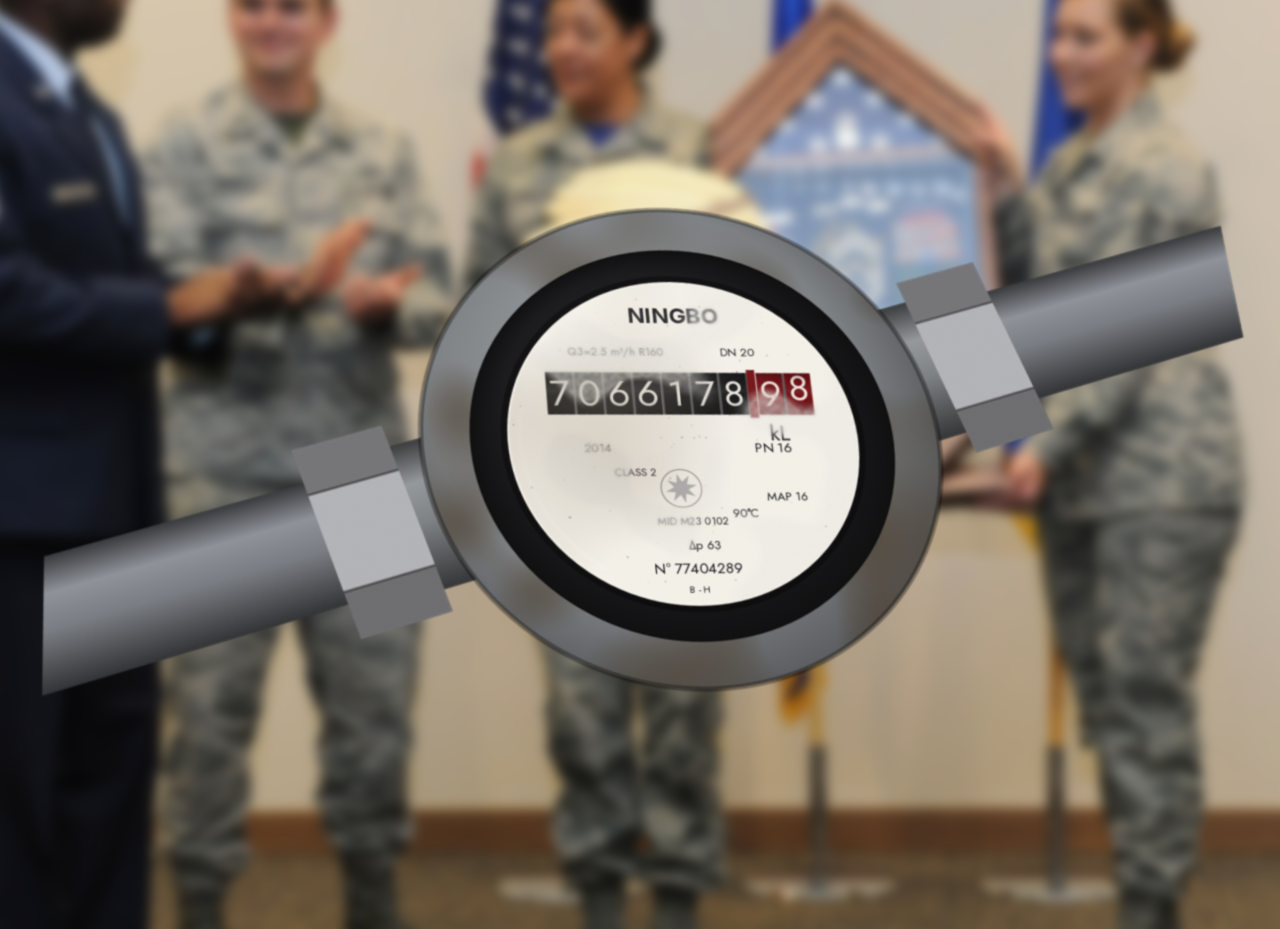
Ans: **7066178.98** kL
